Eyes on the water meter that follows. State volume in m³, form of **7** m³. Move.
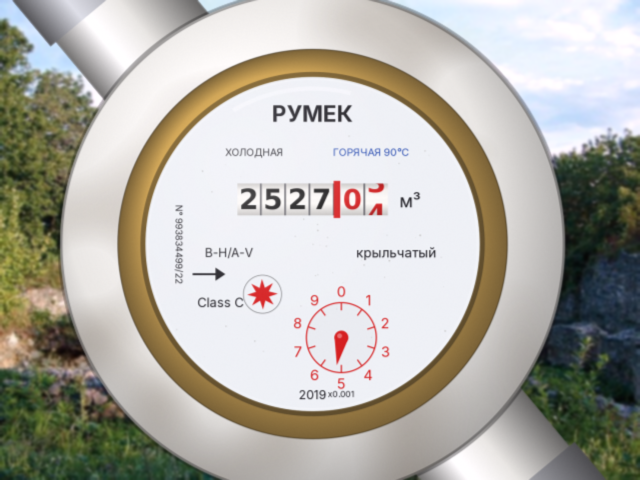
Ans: **2527.035** m³
